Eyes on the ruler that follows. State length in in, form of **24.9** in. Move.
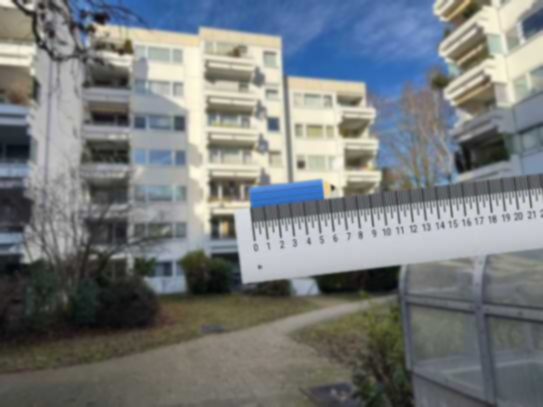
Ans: **6.5** in
